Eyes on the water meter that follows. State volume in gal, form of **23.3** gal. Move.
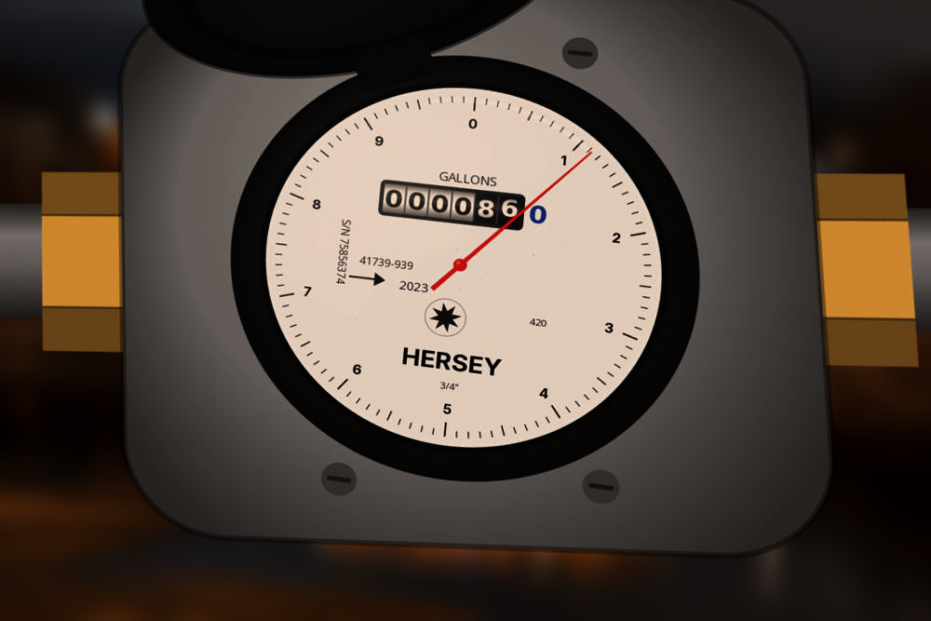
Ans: **861.1** gal
